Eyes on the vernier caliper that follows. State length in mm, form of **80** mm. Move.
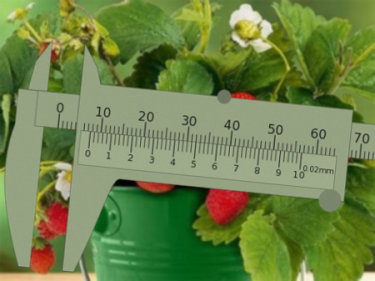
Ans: **7.5** mm
